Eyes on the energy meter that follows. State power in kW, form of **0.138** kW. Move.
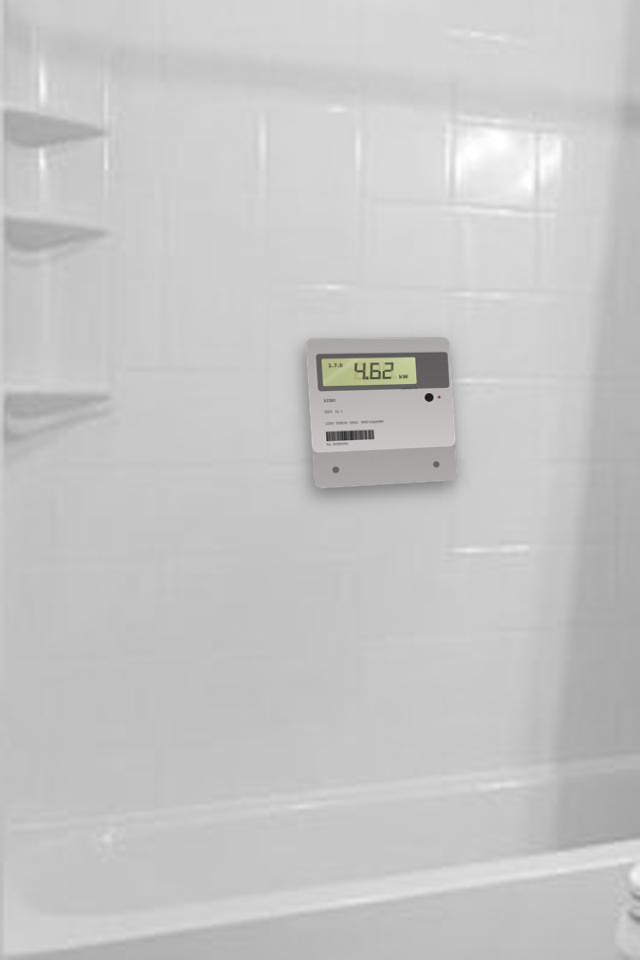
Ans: **4.62** kW
